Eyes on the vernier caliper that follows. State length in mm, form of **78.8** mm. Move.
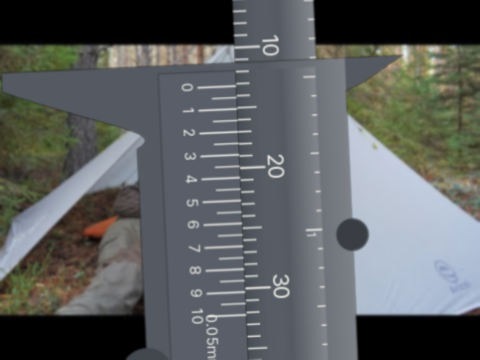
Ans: **13.2** mm
